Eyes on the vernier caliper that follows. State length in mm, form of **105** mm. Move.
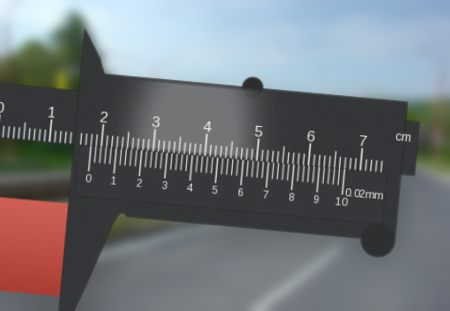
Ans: **18.0** mm
